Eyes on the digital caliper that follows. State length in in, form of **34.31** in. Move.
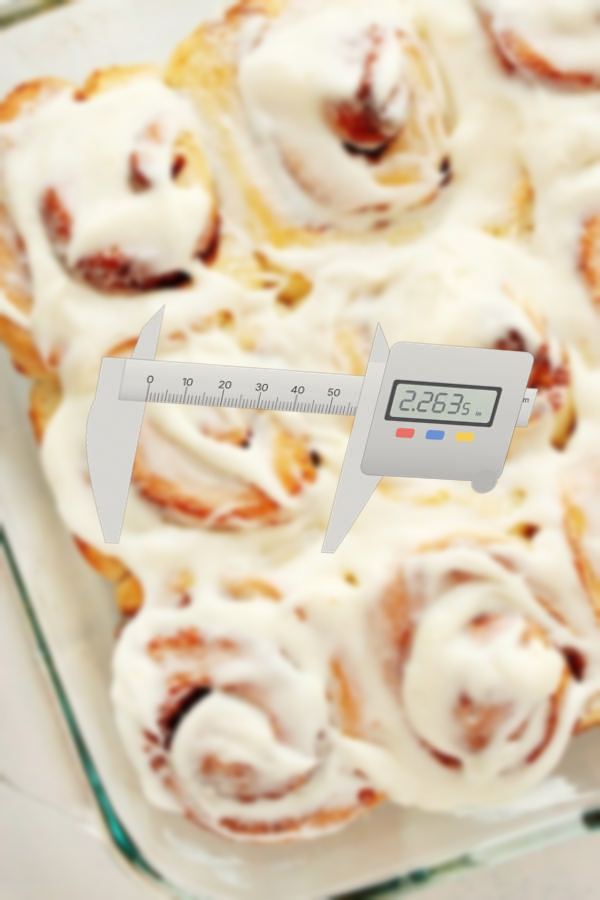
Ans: **2.2635** in
